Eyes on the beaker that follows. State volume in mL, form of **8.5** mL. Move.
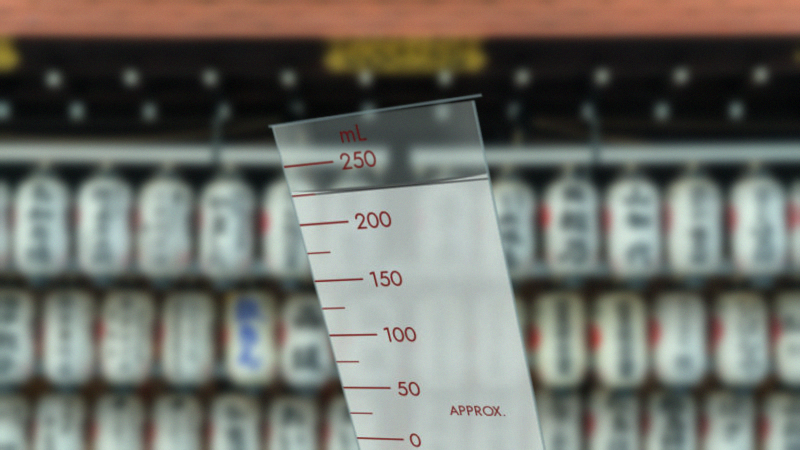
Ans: **225** mL
